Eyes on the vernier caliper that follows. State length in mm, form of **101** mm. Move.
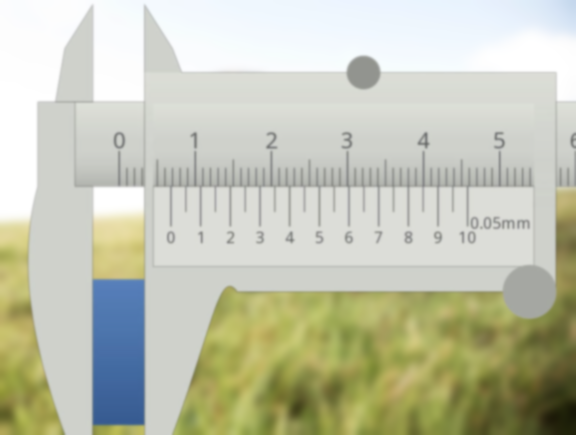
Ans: **6.8** mm
